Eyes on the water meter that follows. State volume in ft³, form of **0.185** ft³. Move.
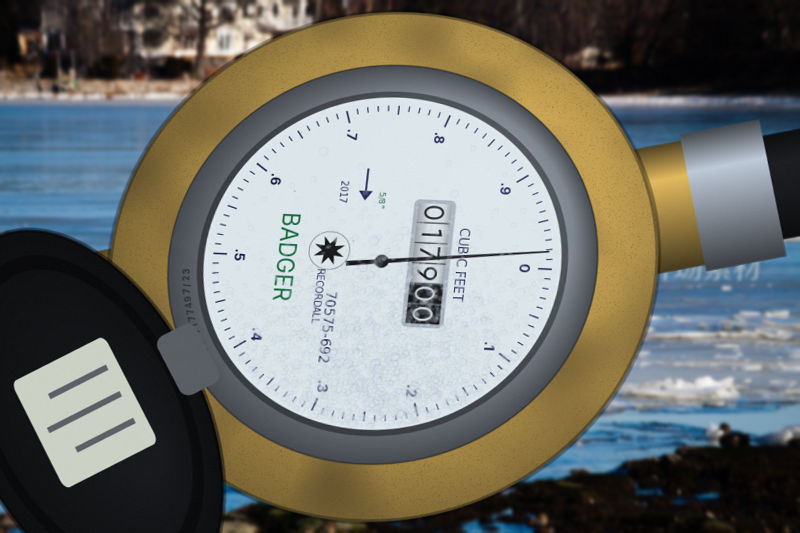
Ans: **17899.98** ft³
